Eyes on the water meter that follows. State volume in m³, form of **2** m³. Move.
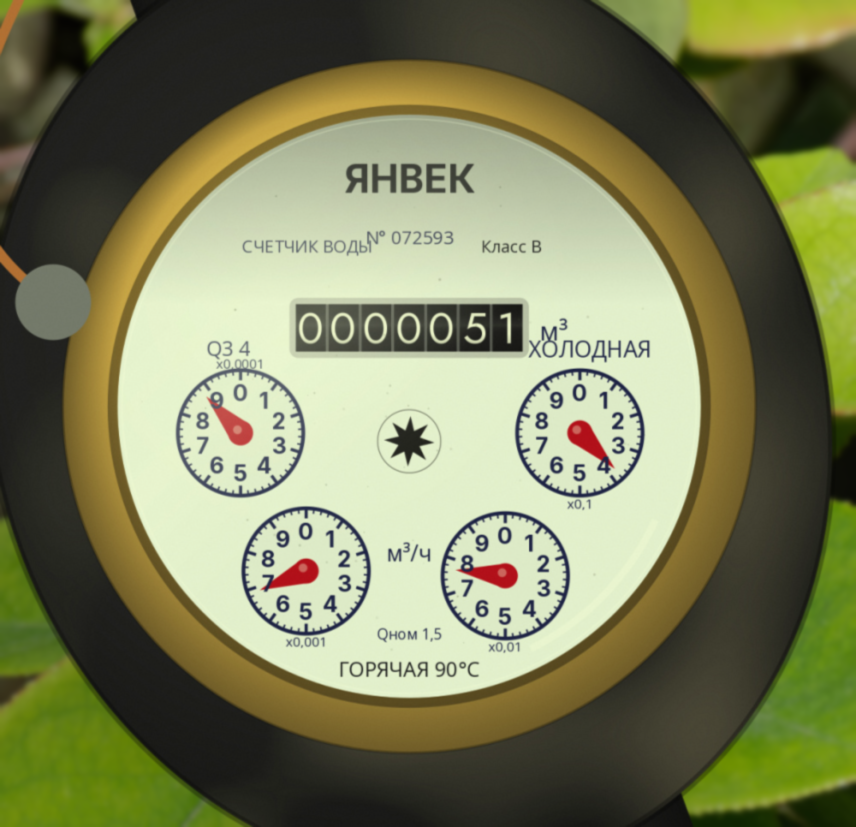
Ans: **51.3768** m³
